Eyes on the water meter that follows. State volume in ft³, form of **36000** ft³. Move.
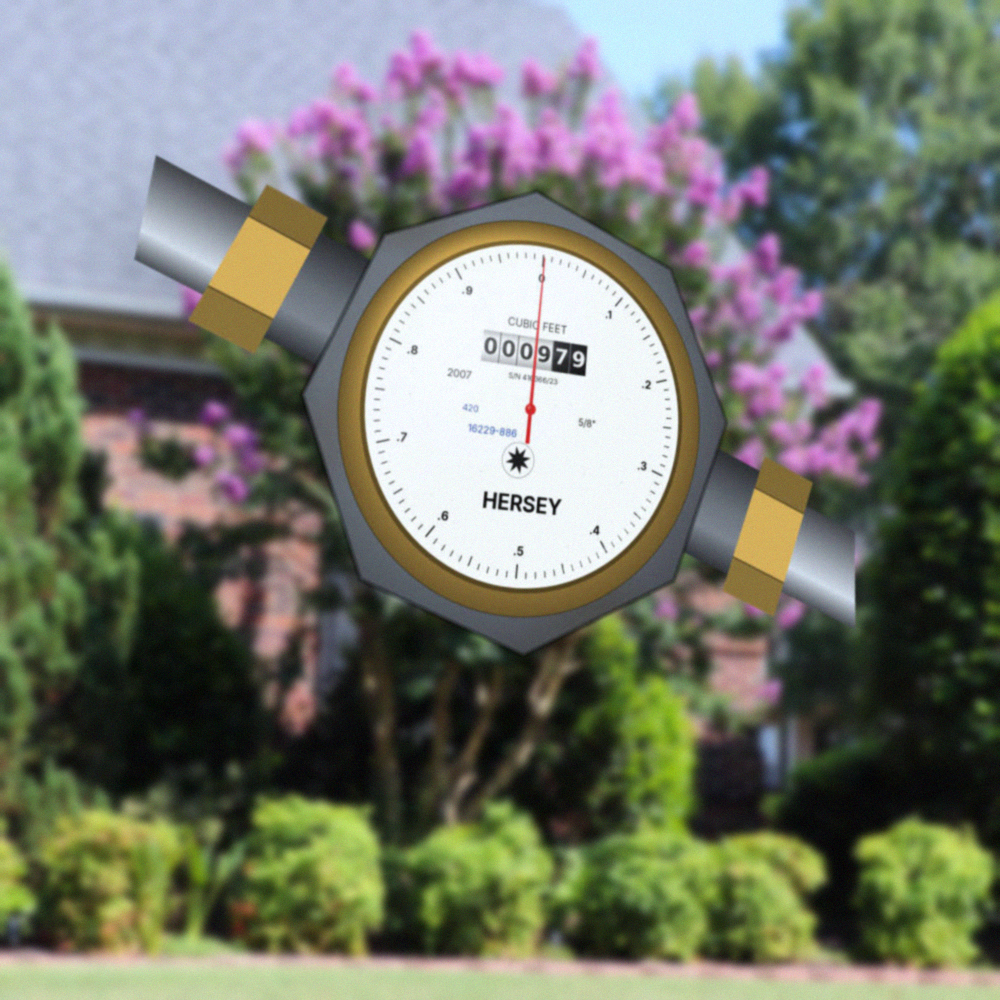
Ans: **979.00** ft³
